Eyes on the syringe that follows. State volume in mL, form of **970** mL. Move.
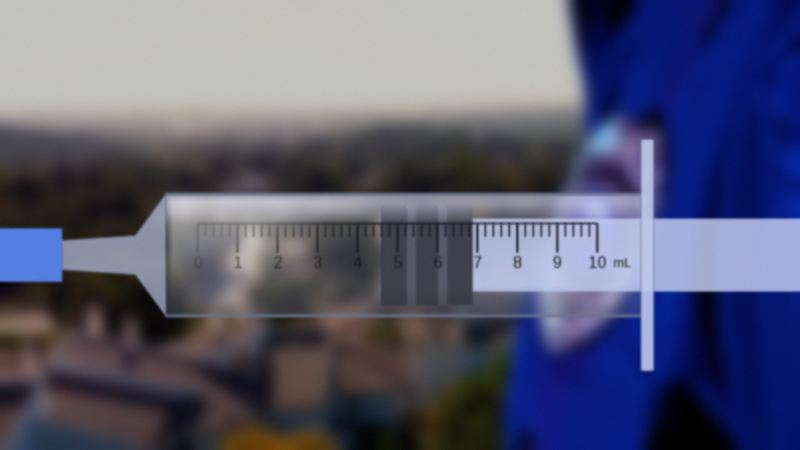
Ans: **4.6** mL
